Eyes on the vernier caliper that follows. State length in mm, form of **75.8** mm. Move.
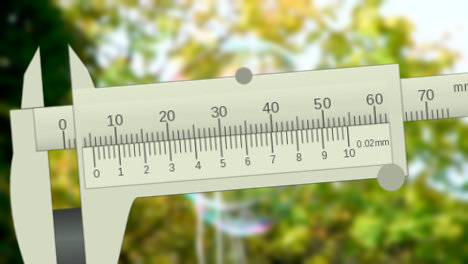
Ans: **5.5** mm
